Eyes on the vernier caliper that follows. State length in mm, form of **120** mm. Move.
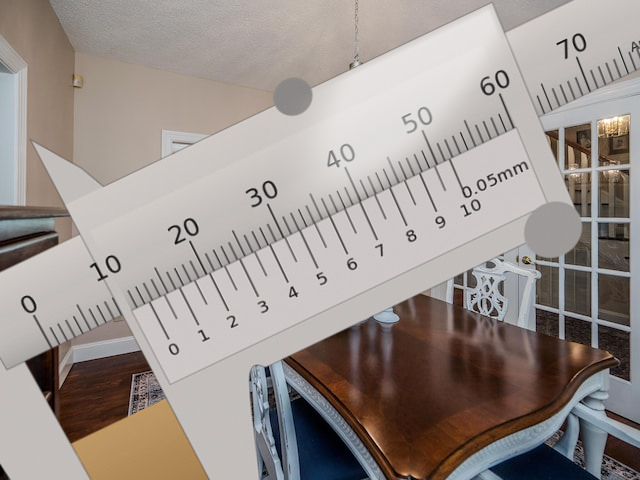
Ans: **12.6** mm
